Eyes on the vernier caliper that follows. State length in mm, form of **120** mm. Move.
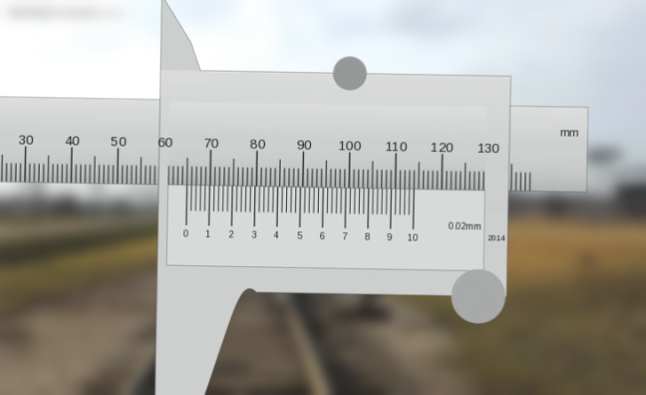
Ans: **65.0** mm
